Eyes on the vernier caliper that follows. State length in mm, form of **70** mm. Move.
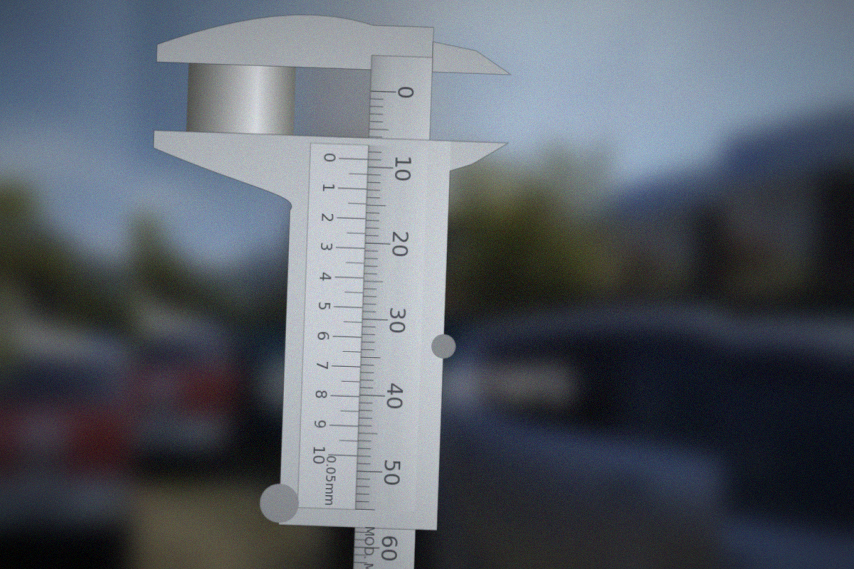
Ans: **9.0** mm
